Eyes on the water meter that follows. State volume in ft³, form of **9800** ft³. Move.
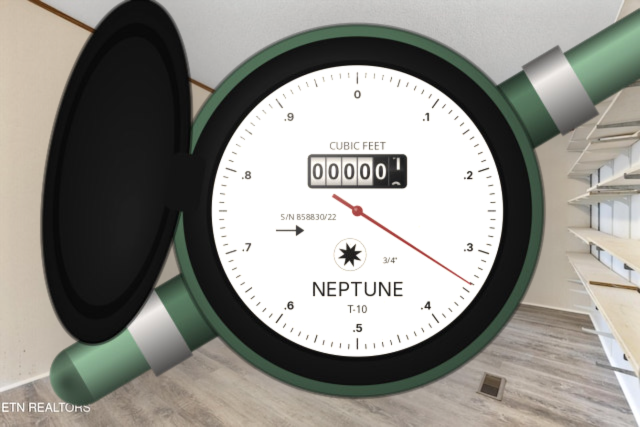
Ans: **1.34** ft³
